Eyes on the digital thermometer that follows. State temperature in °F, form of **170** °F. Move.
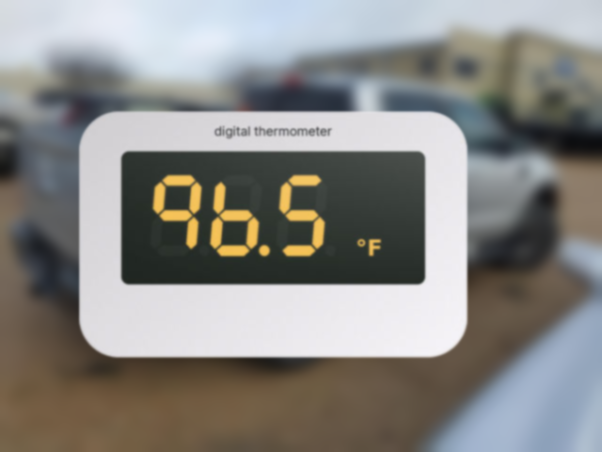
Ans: **96.5** °F
